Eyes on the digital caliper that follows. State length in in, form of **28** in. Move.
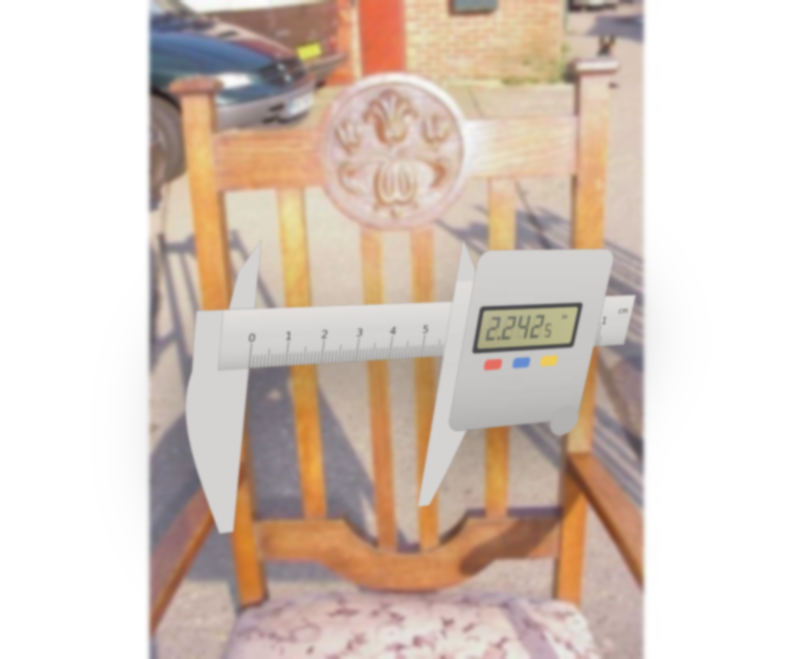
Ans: **2.2425** in
